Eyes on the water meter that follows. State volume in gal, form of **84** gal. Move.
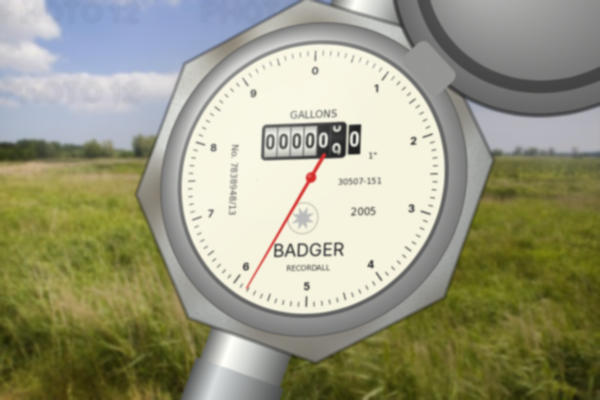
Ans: **85.8** gal
